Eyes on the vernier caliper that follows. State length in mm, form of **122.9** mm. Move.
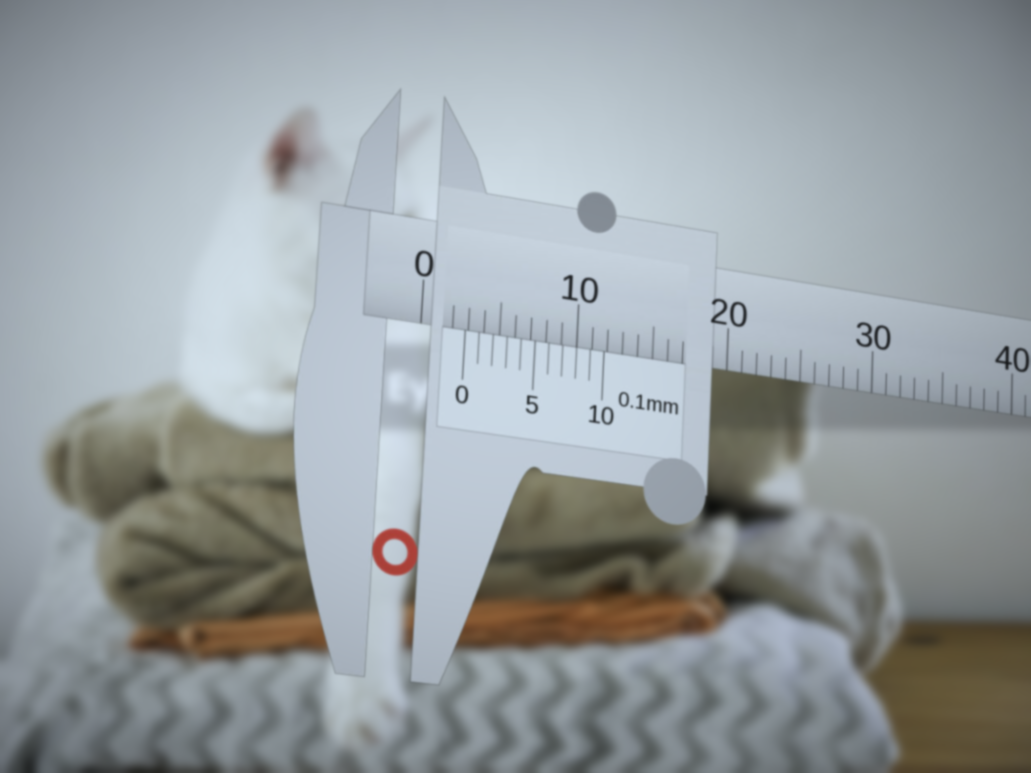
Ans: **2.8** mm
